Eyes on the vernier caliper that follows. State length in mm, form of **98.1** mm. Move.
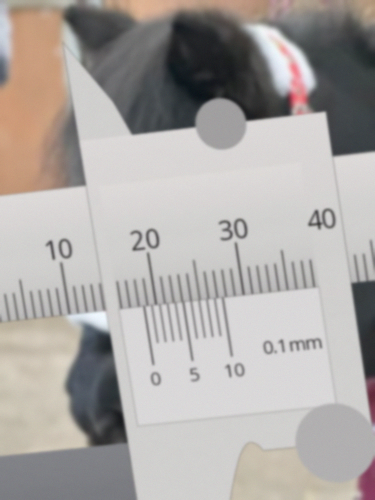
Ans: **18.6** mm
